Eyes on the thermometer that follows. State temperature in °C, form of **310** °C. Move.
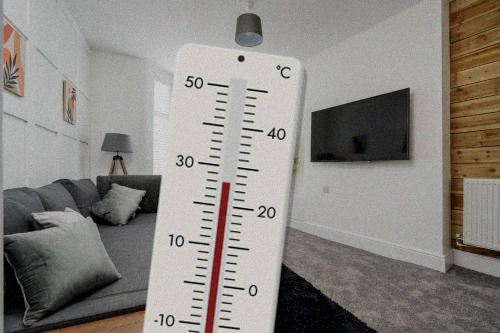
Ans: **26** °C
